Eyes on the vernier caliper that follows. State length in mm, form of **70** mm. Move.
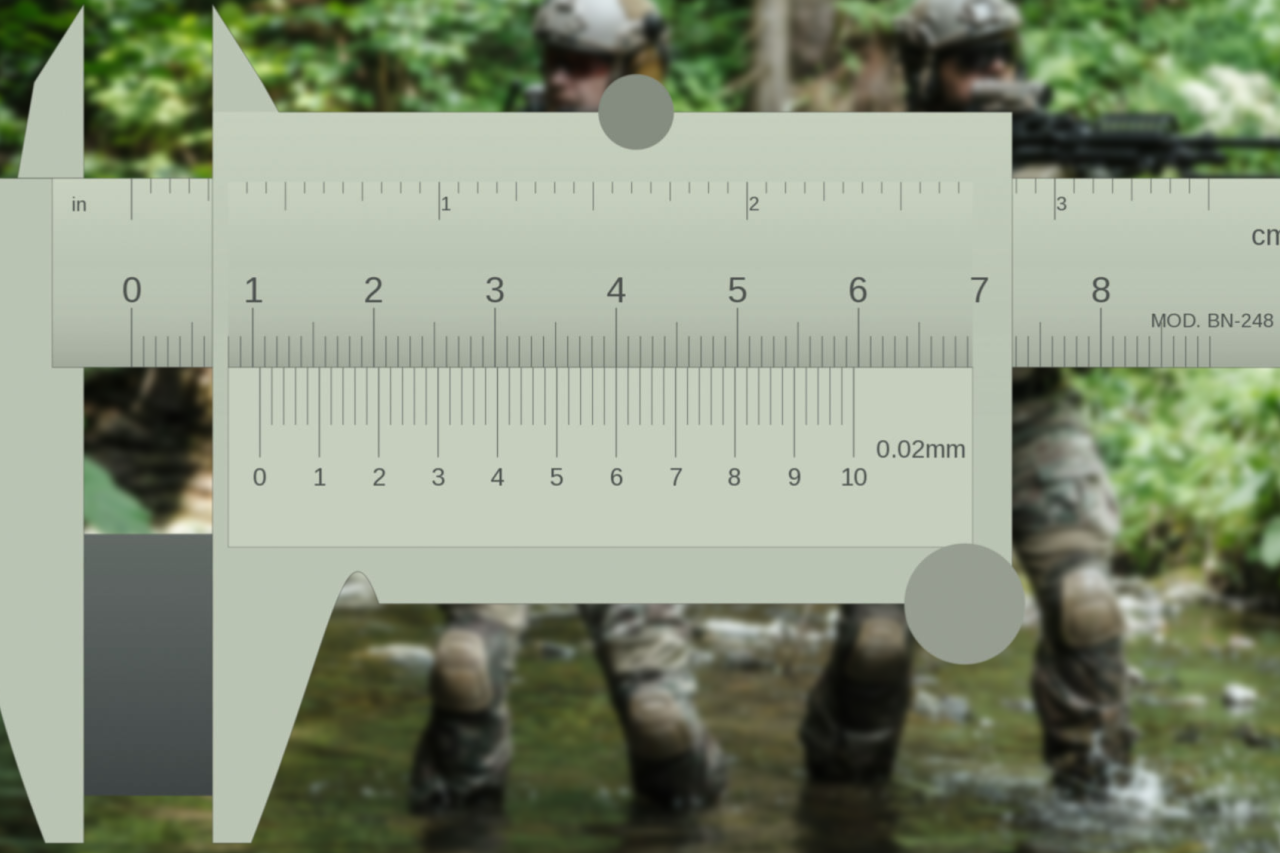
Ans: **10.6** mm
